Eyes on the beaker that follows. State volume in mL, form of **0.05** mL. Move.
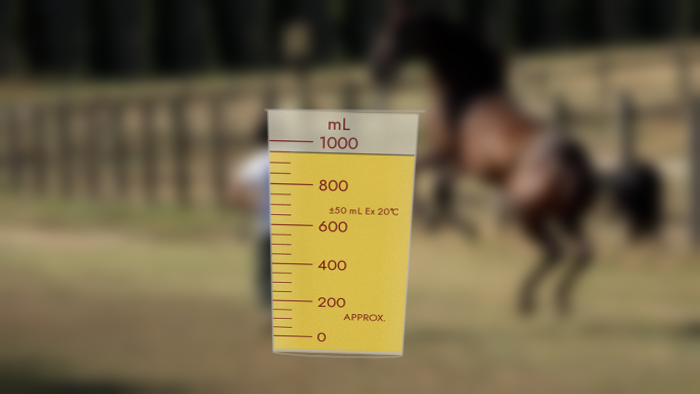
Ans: **950** mL
